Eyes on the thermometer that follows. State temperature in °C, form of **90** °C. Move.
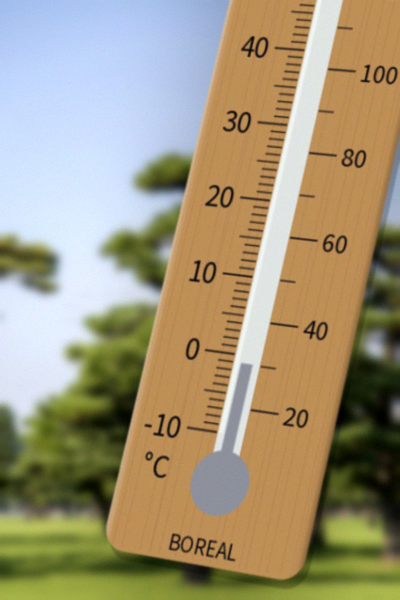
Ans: **-1** °C
